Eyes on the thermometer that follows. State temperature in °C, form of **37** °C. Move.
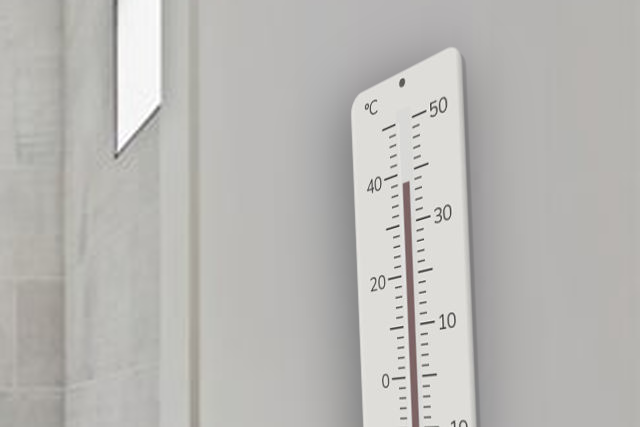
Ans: **38** °C
